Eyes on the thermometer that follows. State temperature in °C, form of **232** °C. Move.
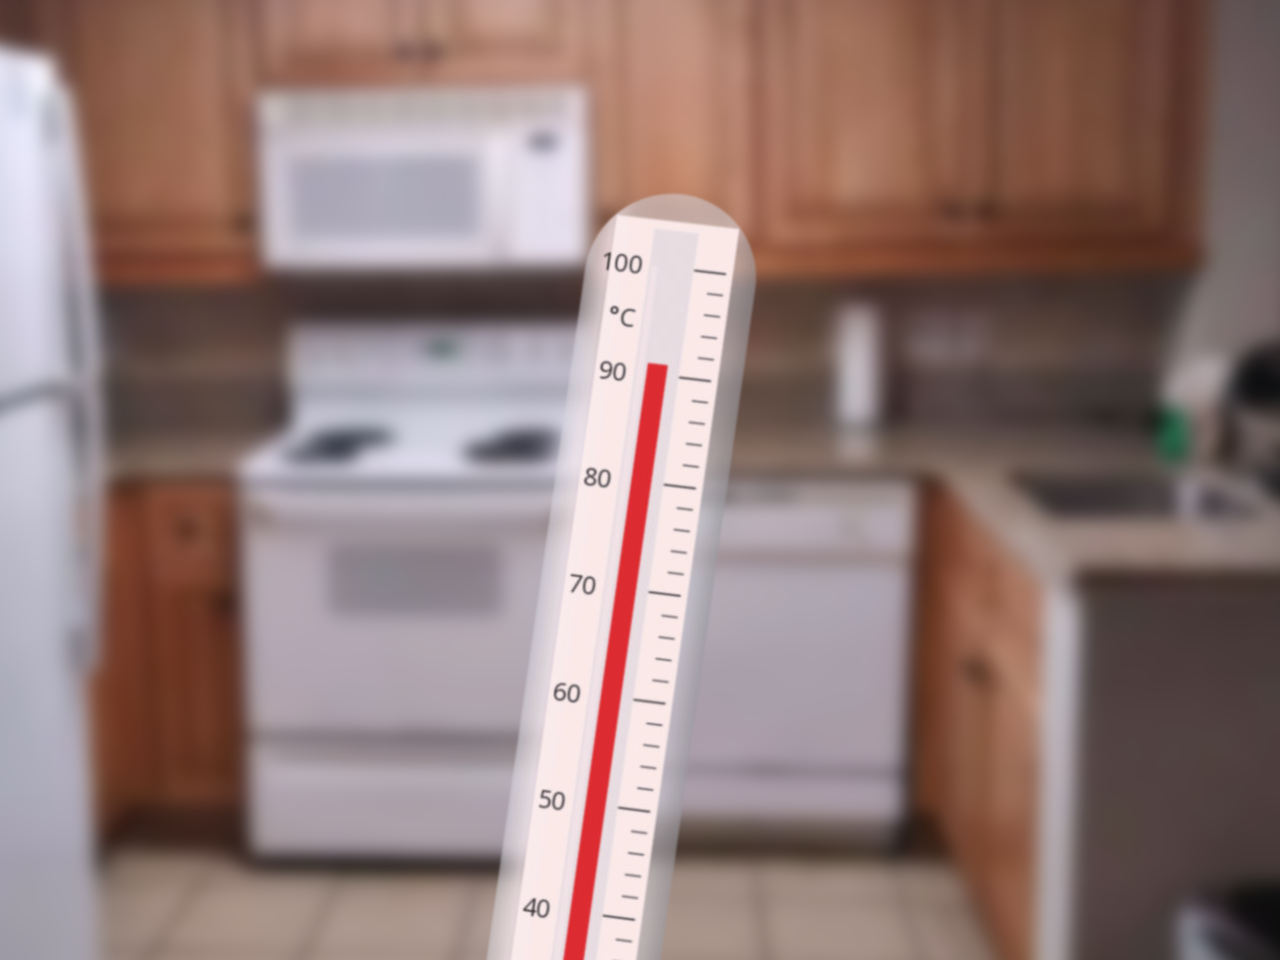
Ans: **91** °C
